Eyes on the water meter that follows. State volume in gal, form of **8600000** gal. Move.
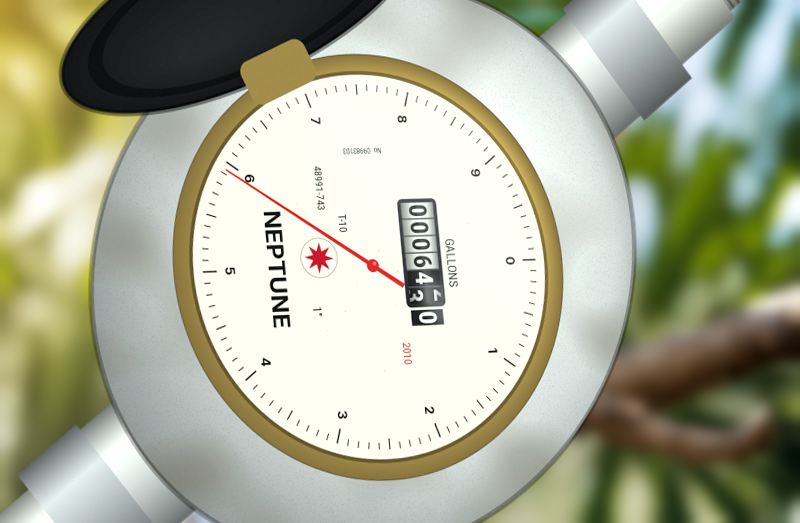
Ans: **6425.9** gal
